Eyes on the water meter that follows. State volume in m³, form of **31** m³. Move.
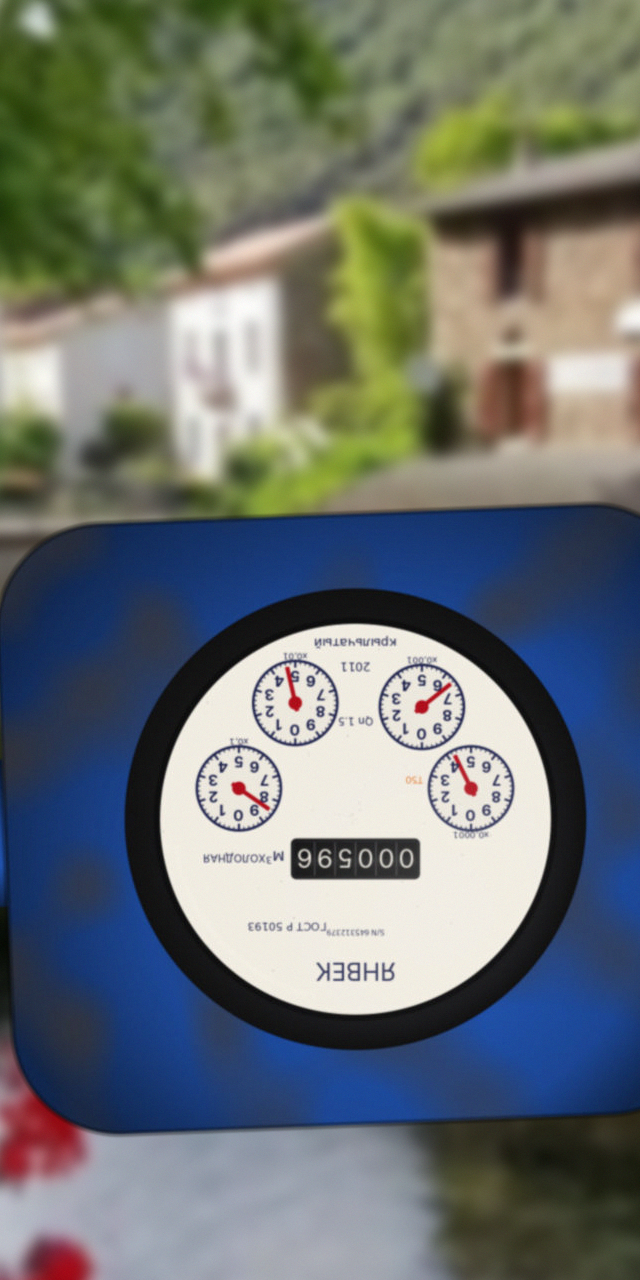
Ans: **596.8464** m³
